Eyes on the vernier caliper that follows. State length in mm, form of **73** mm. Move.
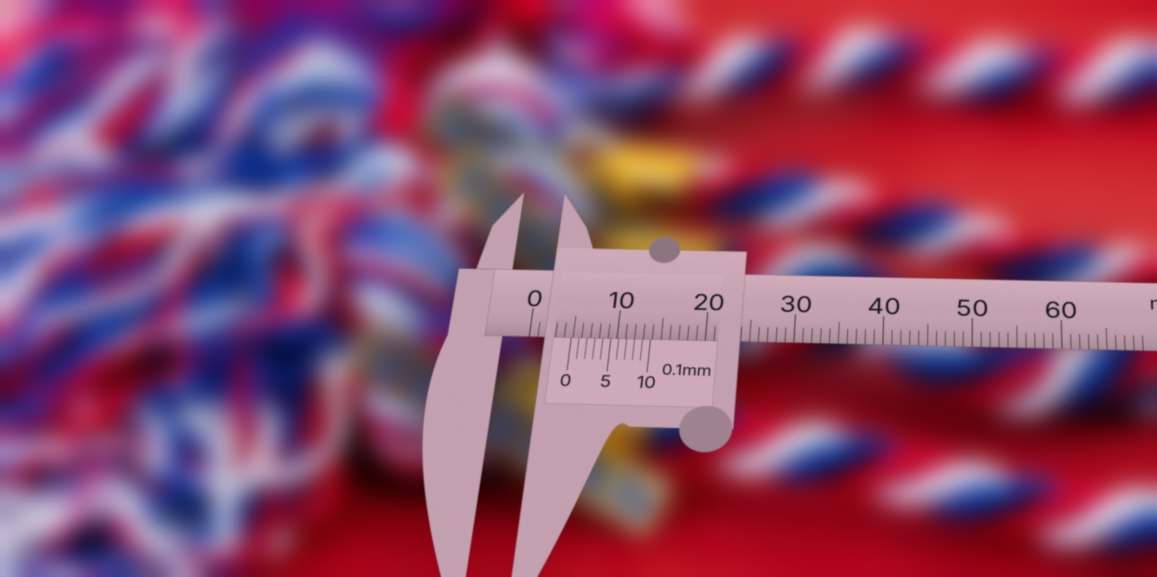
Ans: **4.8** mm
